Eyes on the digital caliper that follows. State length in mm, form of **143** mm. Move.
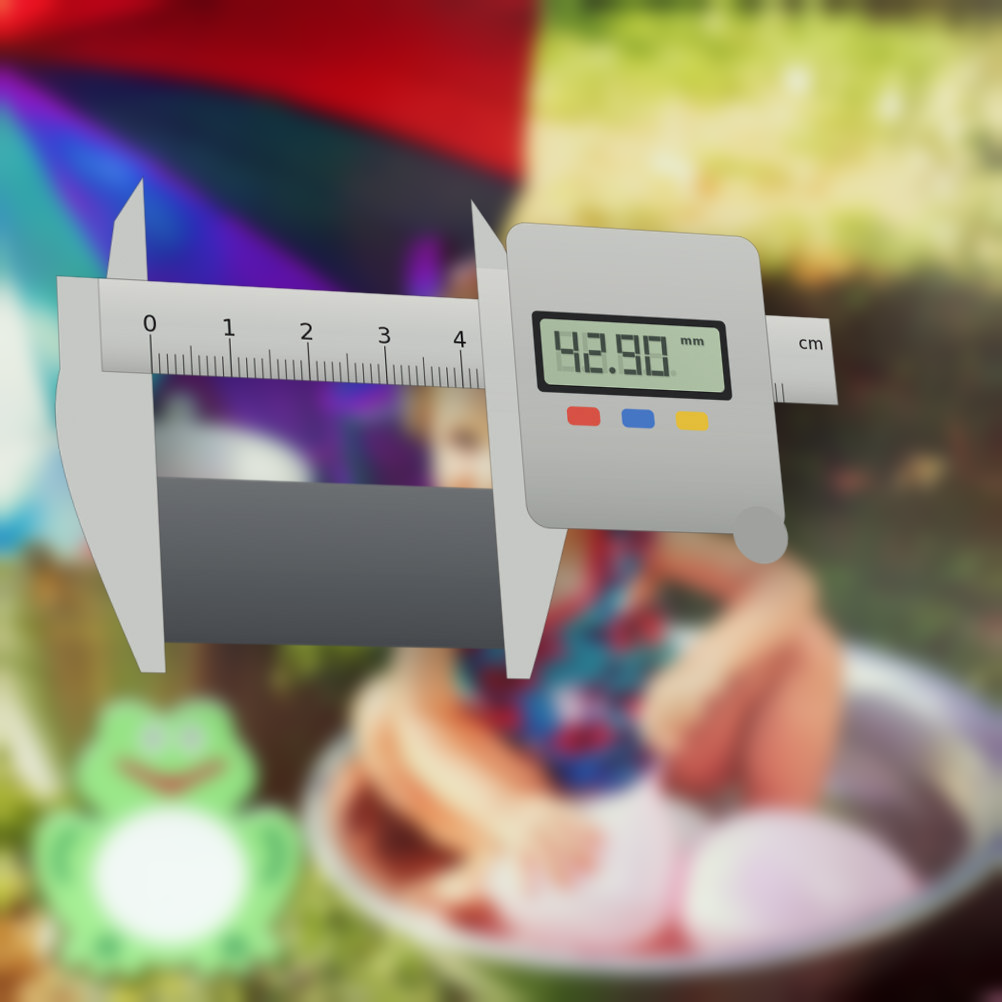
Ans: **42.90** mm
